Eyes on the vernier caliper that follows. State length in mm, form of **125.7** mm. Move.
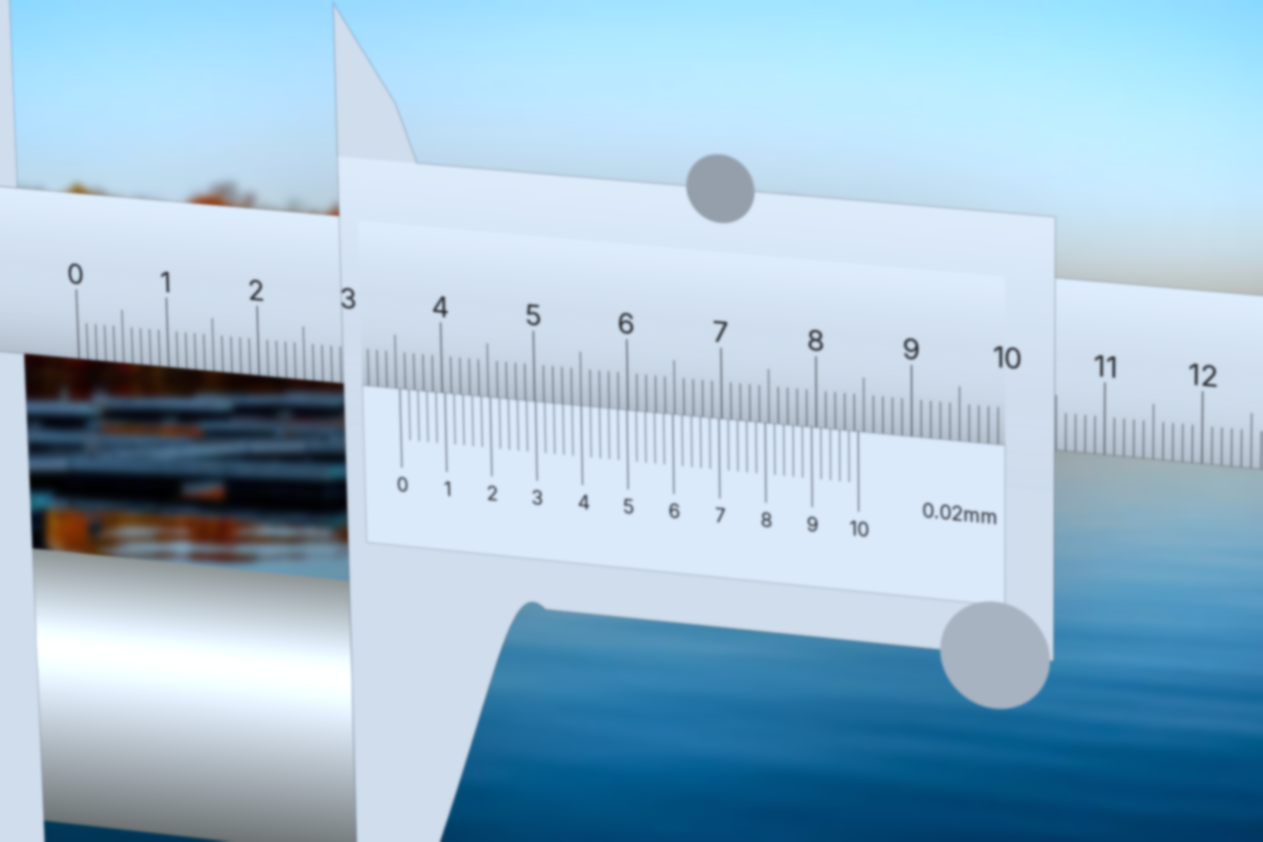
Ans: **35.4** mm
